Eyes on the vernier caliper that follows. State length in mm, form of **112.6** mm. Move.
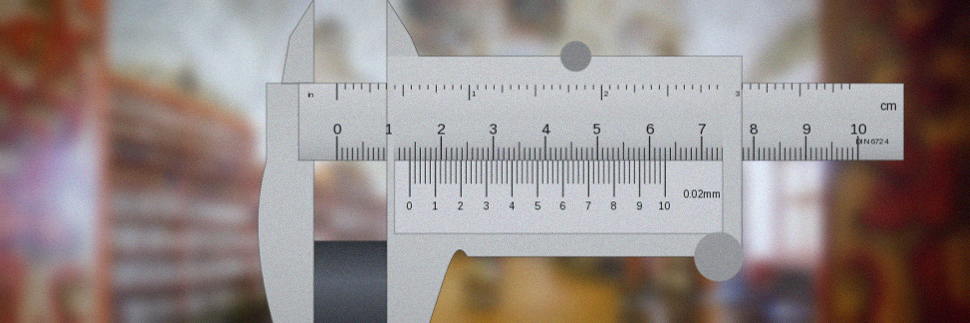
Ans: **14.0** mm
